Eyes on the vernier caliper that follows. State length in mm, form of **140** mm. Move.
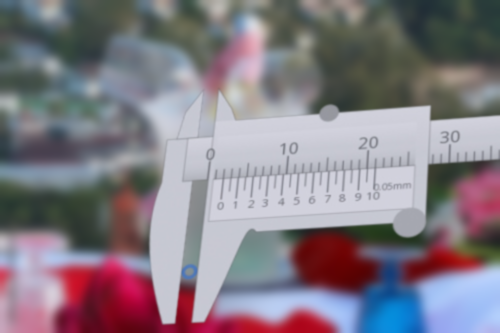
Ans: **2.0** mm
